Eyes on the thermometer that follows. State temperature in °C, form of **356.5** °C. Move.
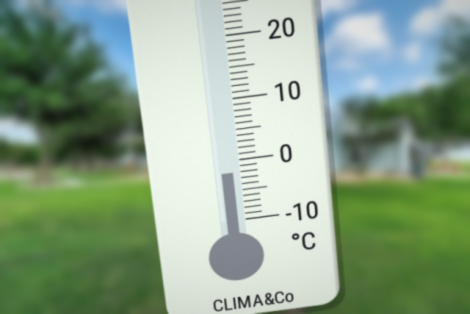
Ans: **-2** °C
